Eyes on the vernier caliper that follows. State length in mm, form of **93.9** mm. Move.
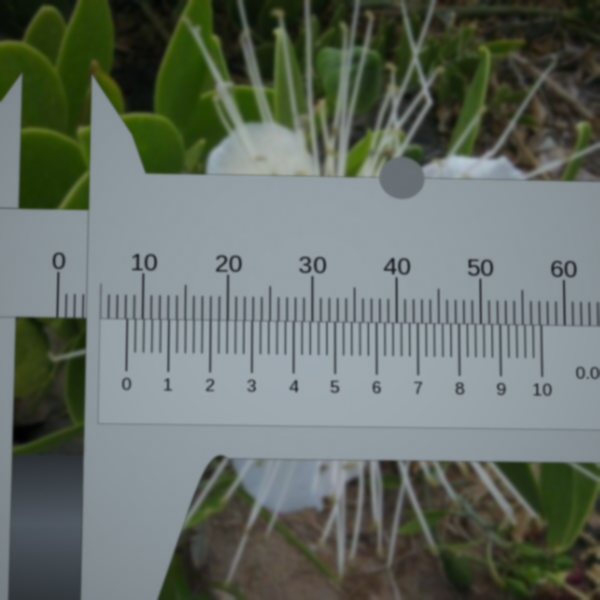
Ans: **8.2** mm
